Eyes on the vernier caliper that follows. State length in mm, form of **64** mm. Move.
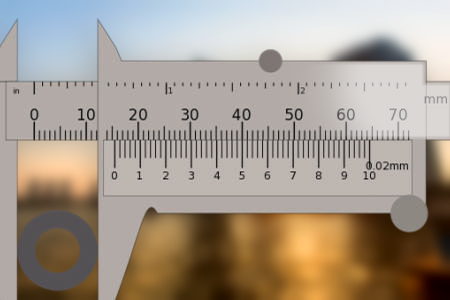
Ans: **15.5** mm
